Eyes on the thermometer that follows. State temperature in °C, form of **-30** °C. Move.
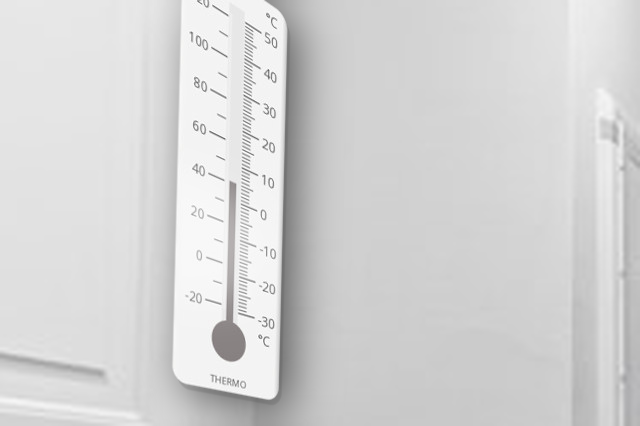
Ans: **5** °C
